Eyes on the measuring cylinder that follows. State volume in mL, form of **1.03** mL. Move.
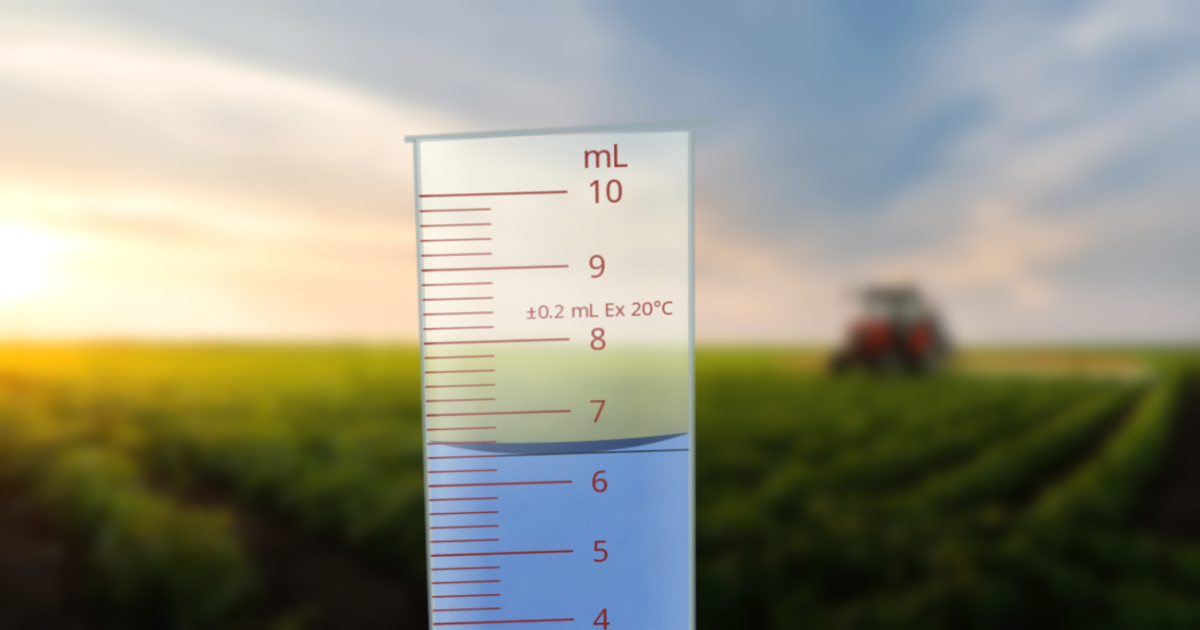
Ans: **6.4** mL
